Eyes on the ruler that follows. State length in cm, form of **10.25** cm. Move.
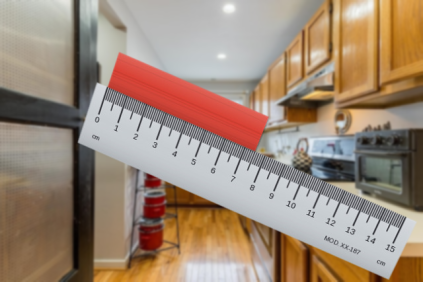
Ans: **7.5** cm
